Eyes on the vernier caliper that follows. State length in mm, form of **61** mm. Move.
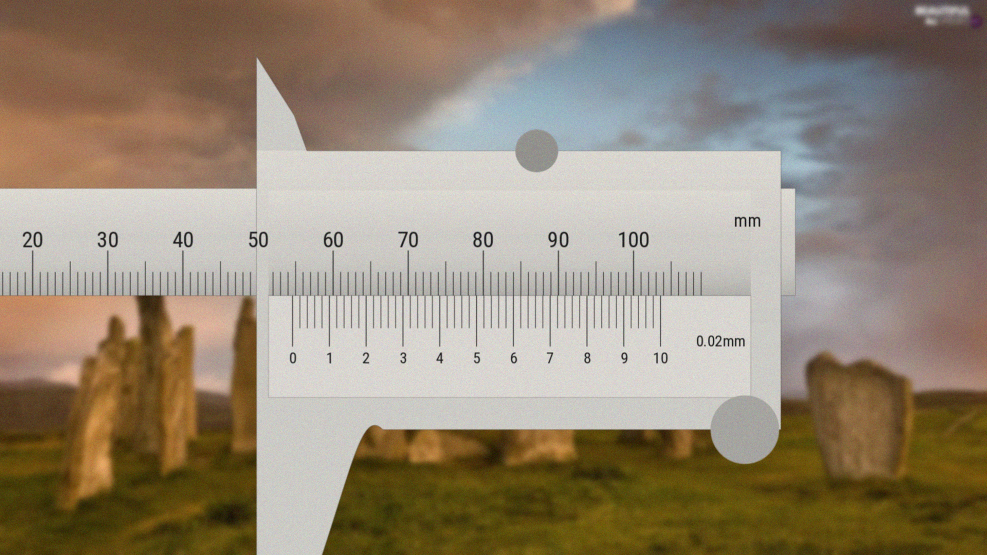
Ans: **54.6** mm
